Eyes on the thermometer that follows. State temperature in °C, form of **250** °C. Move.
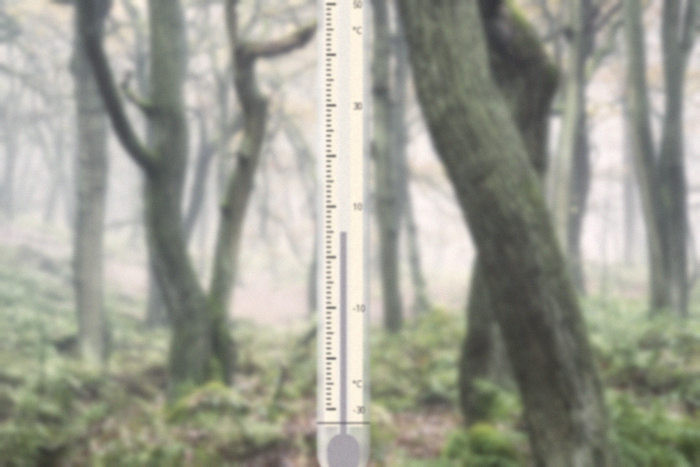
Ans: **5** °C
